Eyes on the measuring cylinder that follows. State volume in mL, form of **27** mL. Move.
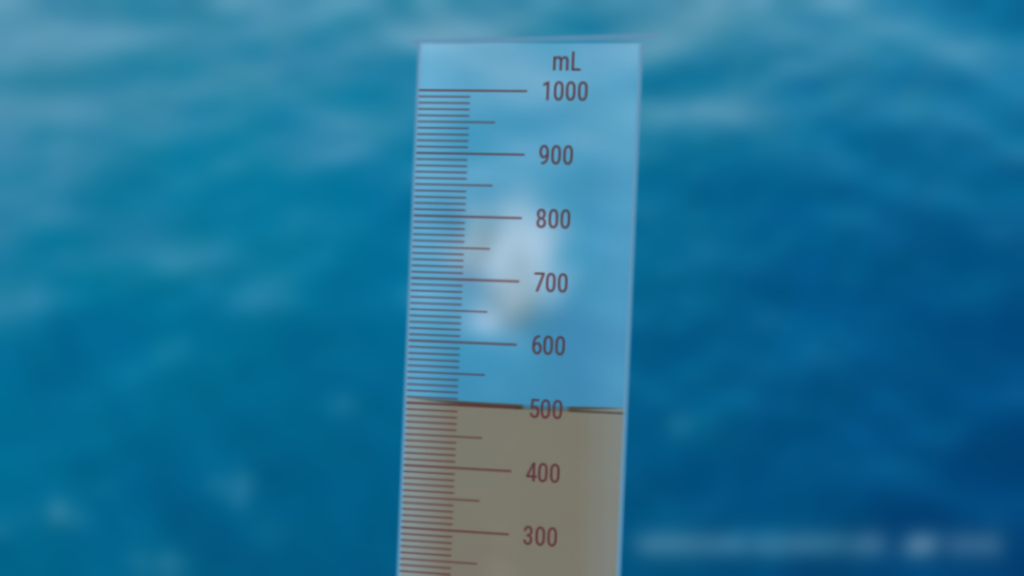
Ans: **500** mL
